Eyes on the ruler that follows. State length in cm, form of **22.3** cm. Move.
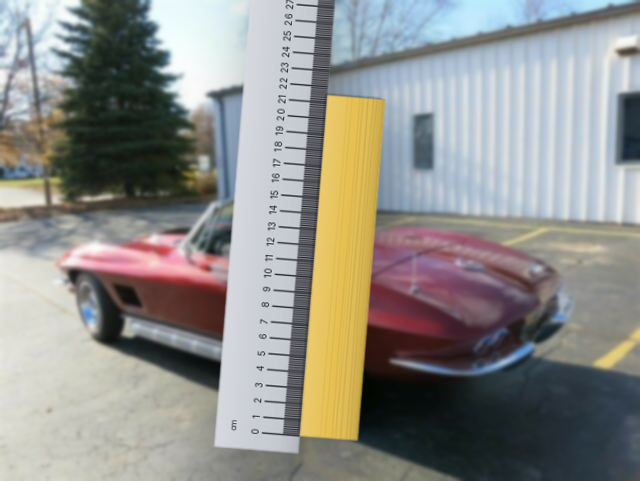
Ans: **21.5** cm
